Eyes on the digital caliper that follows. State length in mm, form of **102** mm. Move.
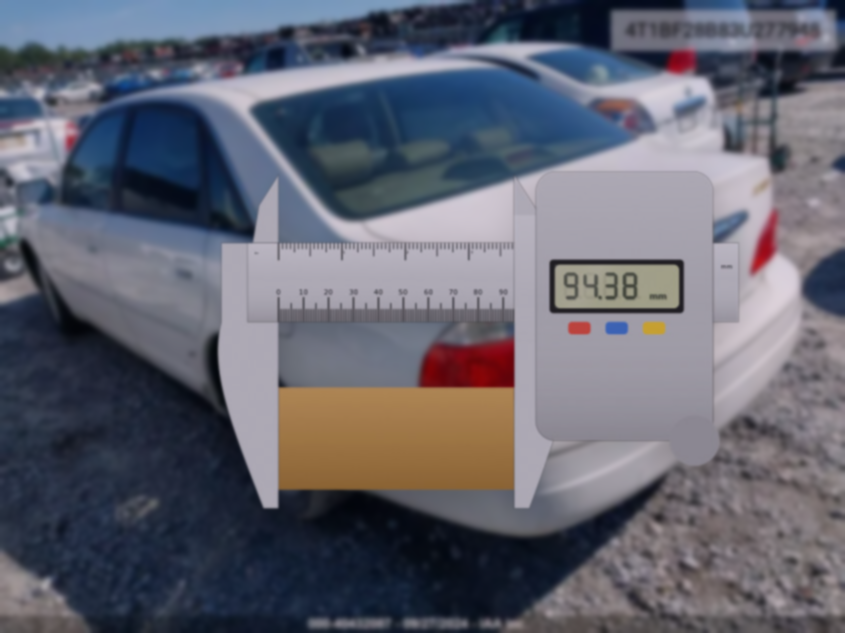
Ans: **94.38** mm
